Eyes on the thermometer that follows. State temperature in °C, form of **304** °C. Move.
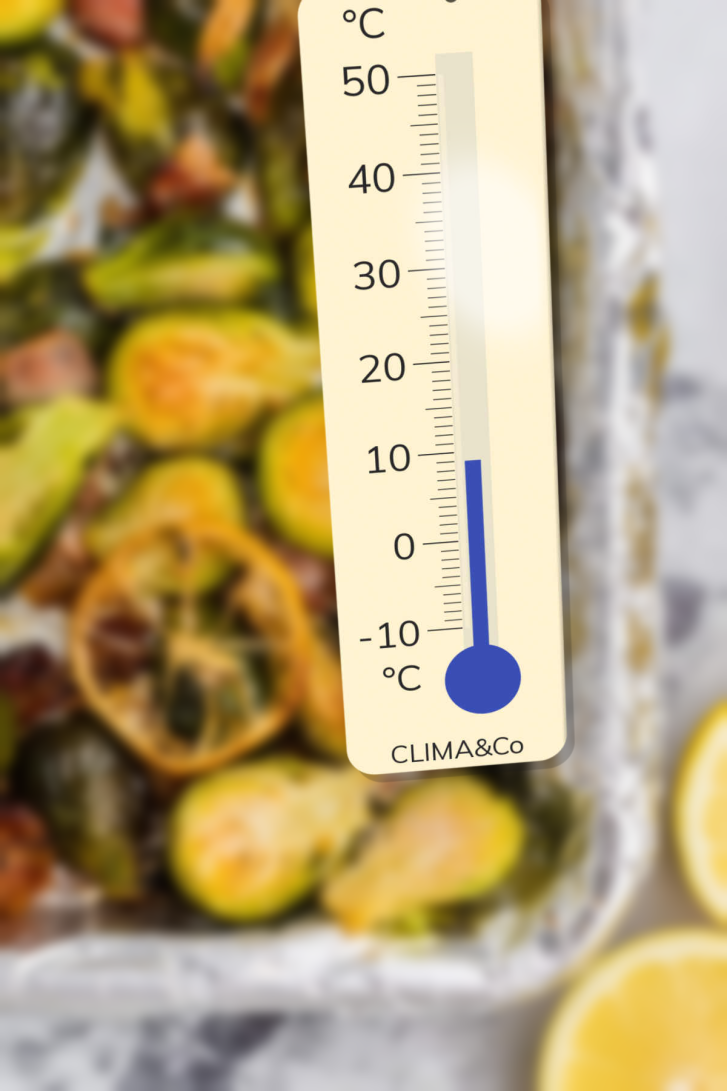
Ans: **9** °C
